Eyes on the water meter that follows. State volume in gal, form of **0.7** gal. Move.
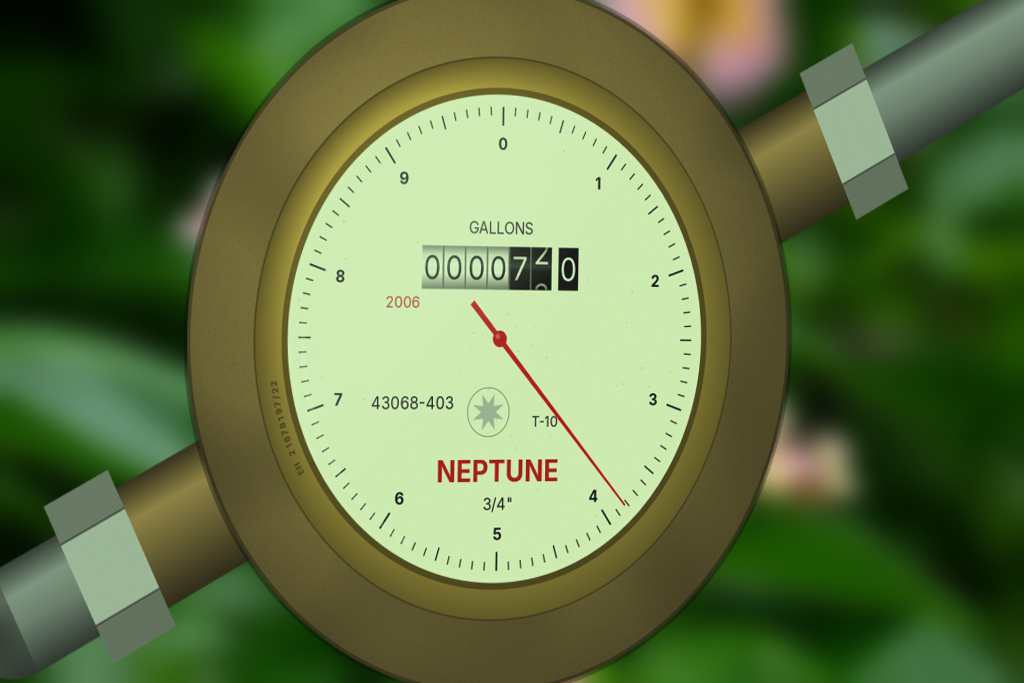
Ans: **723.8** gal
